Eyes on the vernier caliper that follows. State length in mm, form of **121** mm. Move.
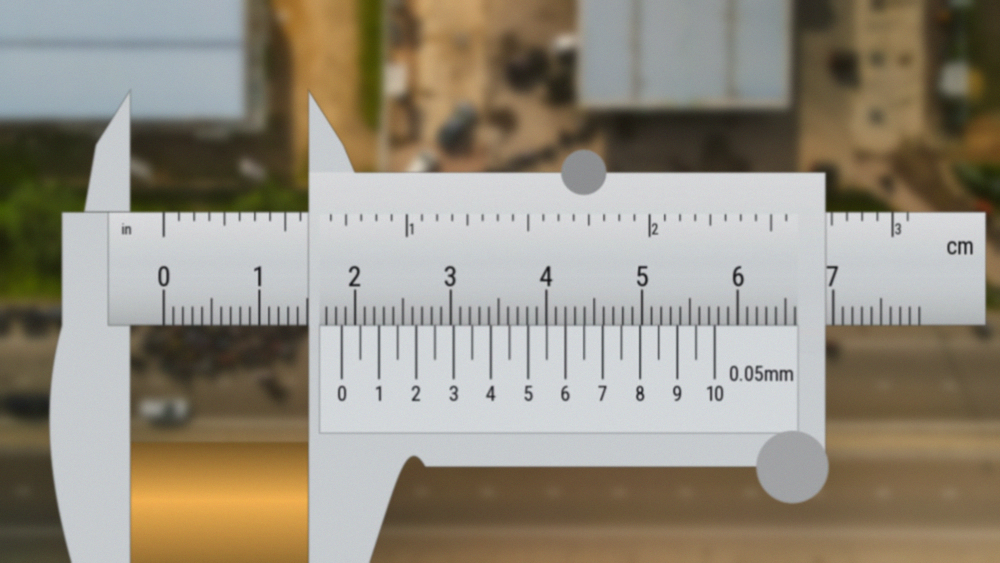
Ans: **18.6** mm
